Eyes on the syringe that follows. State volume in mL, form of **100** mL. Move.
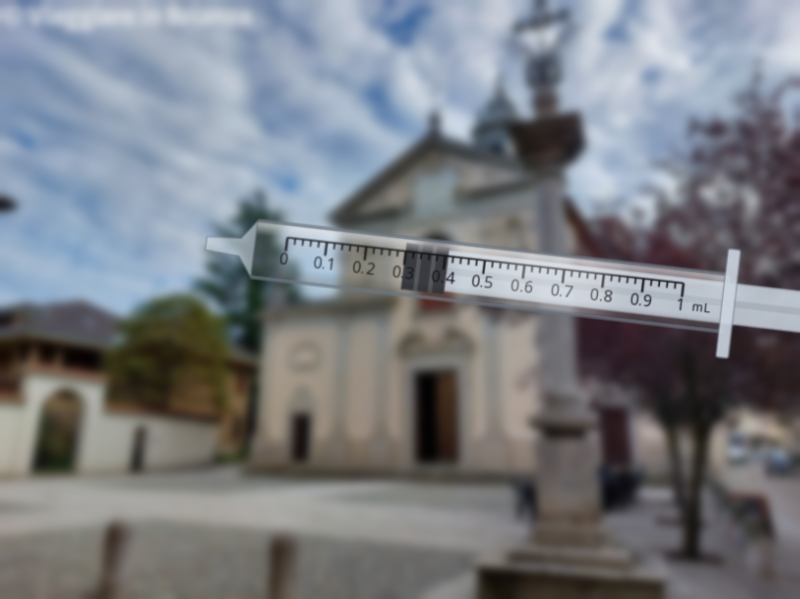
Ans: **0.3** mL
